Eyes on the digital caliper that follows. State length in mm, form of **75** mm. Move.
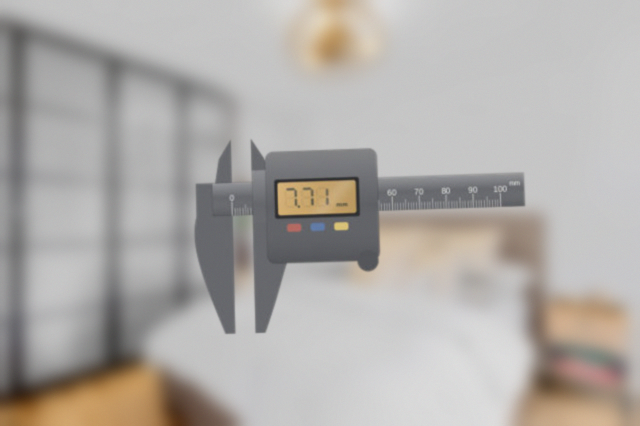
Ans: **7.71** mm
